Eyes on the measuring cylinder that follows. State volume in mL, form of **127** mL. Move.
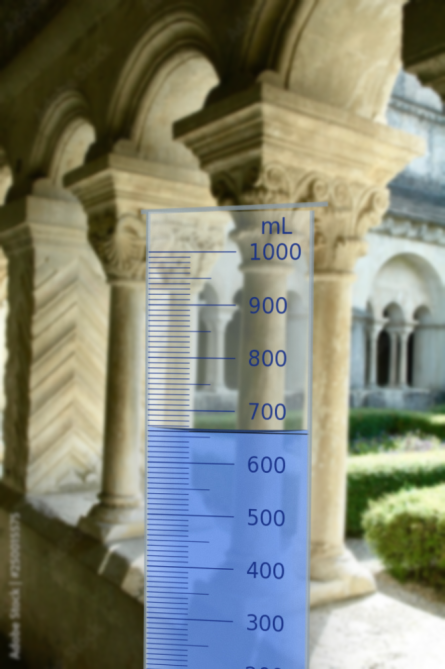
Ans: **660** mL
